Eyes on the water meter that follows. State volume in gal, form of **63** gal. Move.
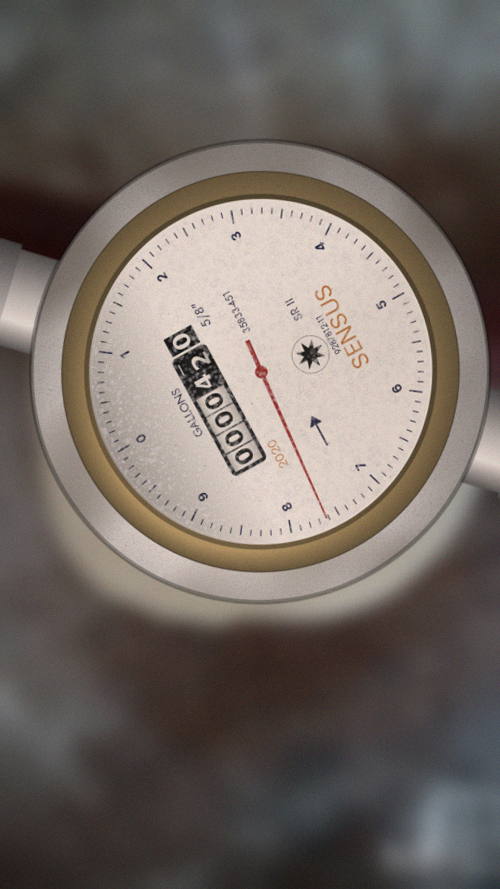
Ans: **417.6** gal
